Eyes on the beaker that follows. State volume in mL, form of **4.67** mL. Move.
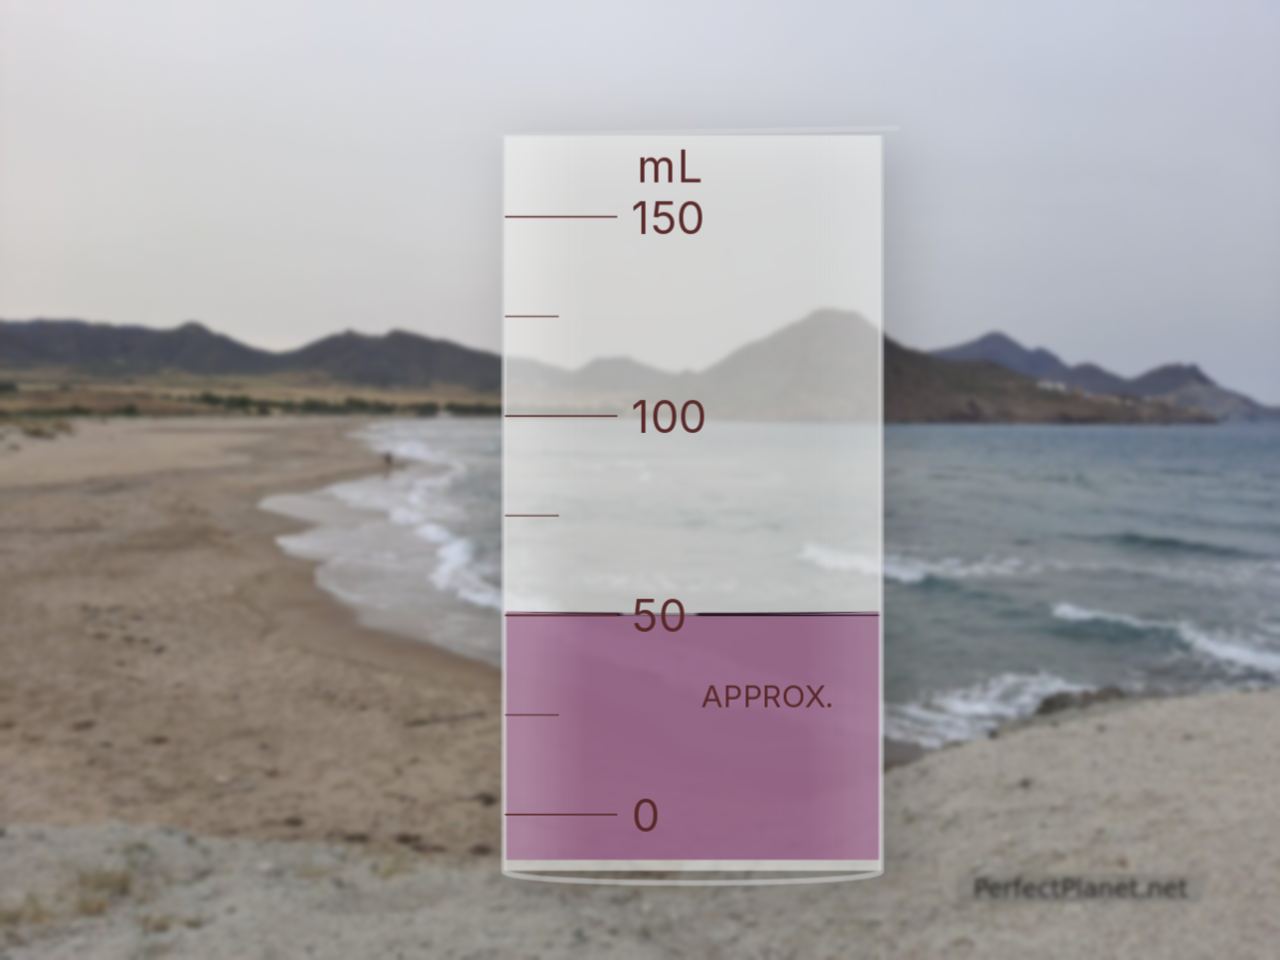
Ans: **50** mL
